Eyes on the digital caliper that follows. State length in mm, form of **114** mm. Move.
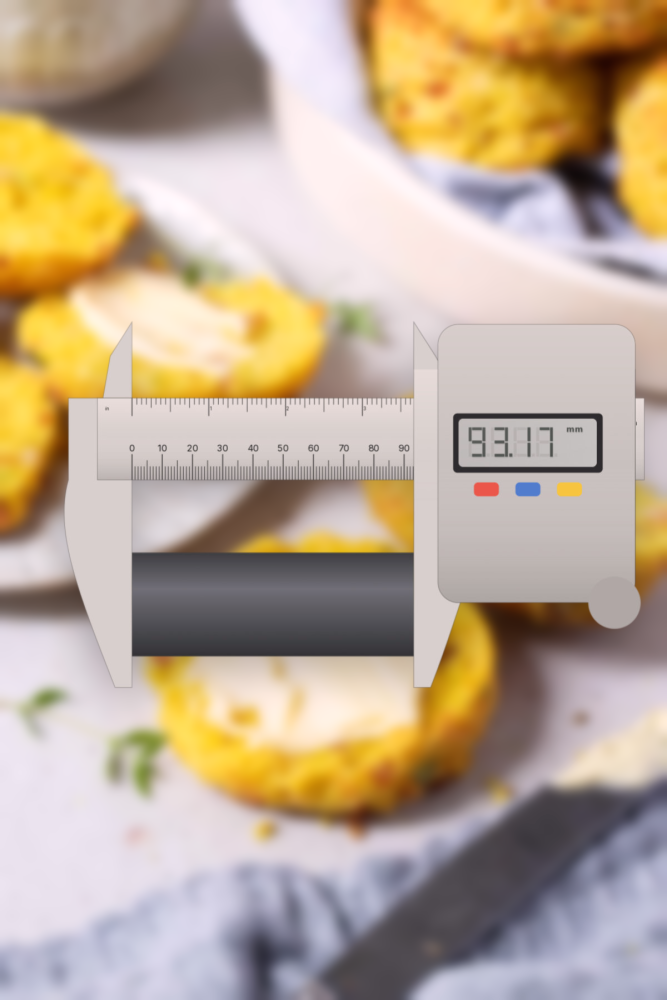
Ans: **93.17** mm
